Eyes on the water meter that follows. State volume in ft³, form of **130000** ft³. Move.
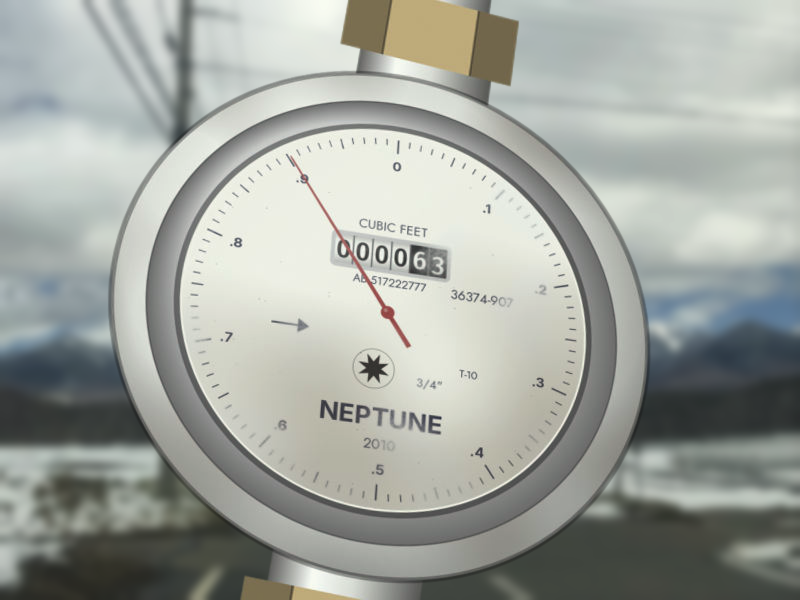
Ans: **62.90** ft³
